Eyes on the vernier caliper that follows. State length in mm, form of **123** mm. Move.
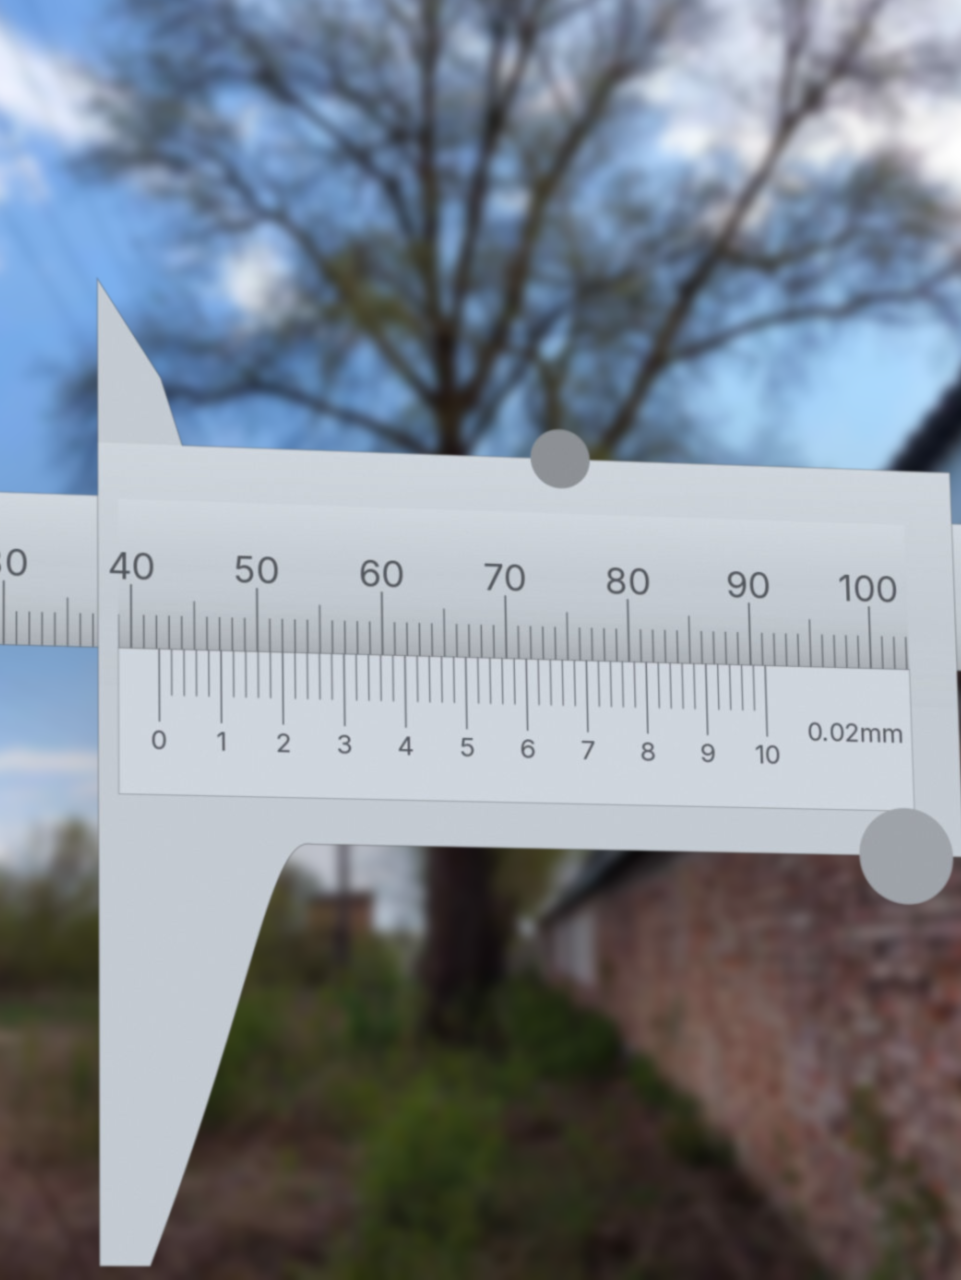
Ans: **42.2** mm
